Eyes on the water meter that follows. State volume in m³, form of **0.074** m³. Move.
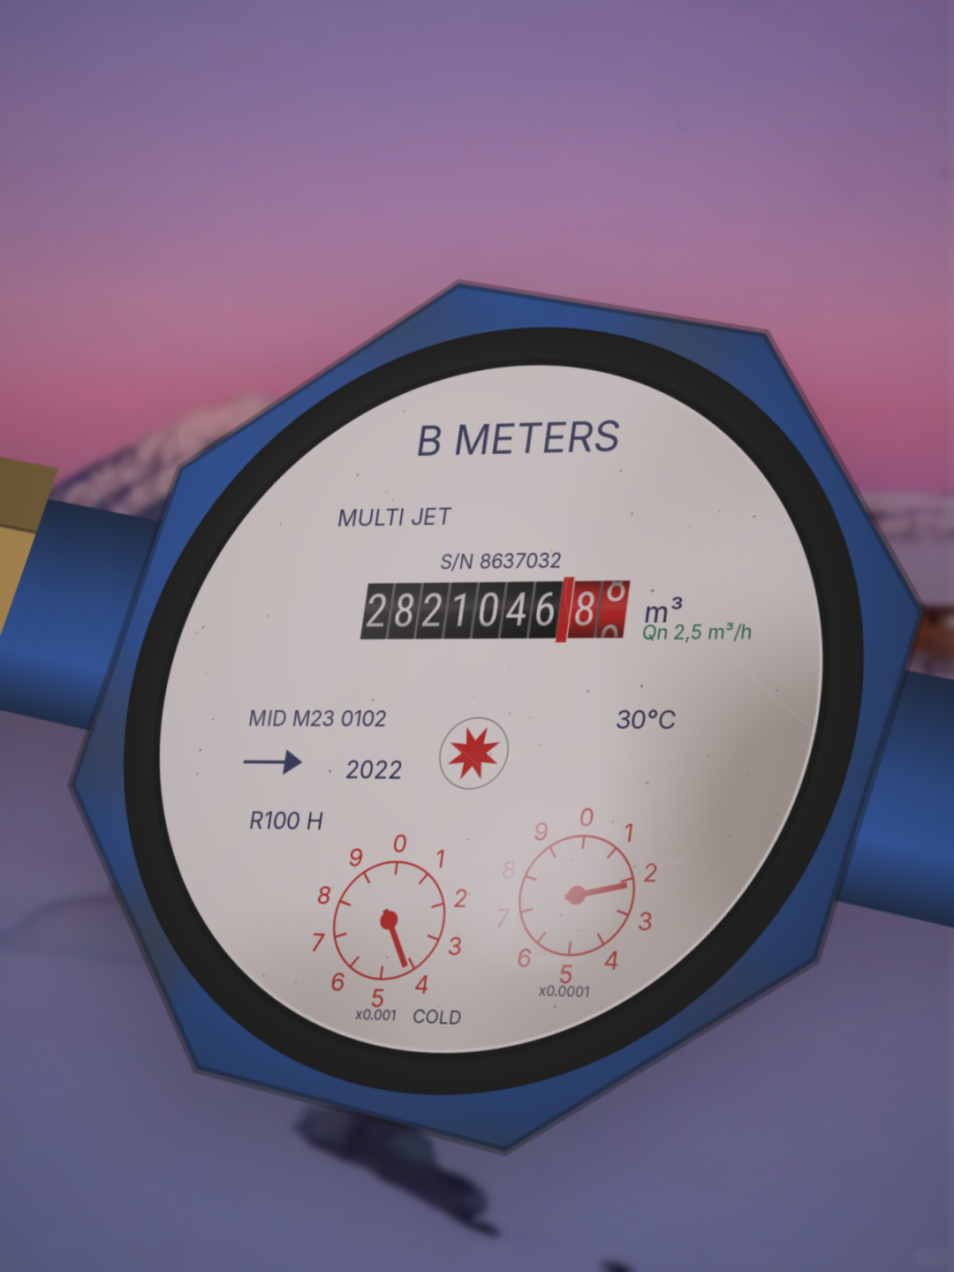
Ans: **2821046.8842** m³
